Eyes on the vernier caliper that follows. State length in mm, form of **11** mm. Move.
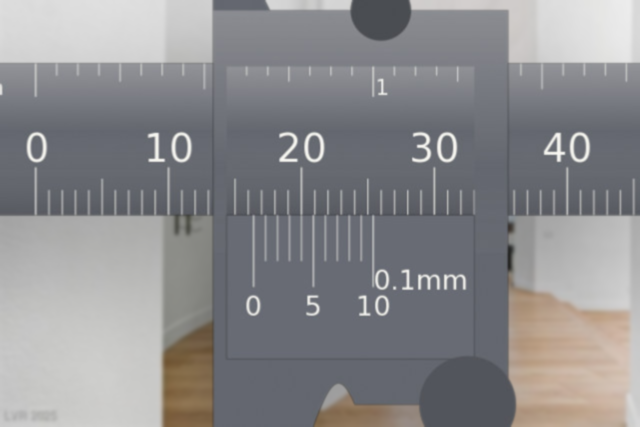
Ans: **16.4** mm
